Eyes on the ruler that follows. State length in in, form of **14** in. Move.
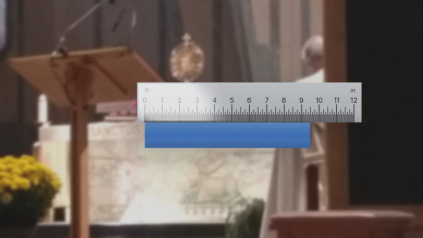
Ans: **9.5** in
